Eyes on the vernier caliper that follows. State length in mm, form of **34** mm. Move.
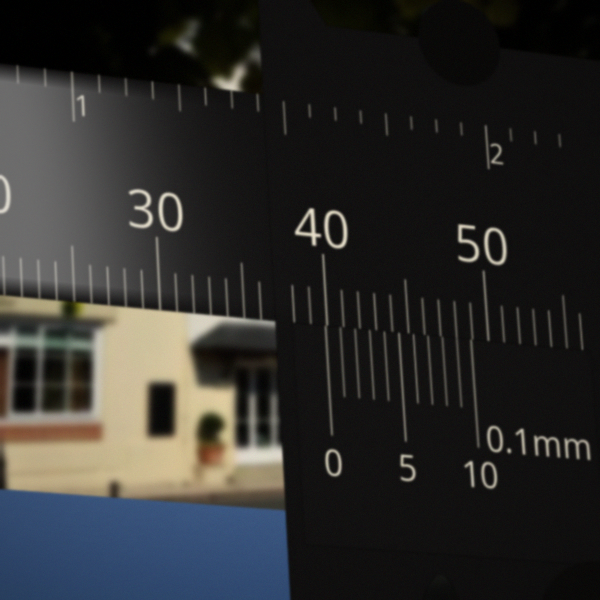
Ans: **39.9** mm
